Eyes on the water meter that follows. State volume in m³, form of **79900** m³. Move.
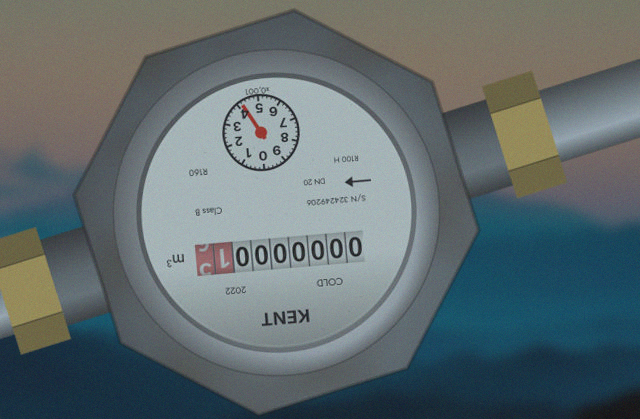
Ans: **0.154** m³
